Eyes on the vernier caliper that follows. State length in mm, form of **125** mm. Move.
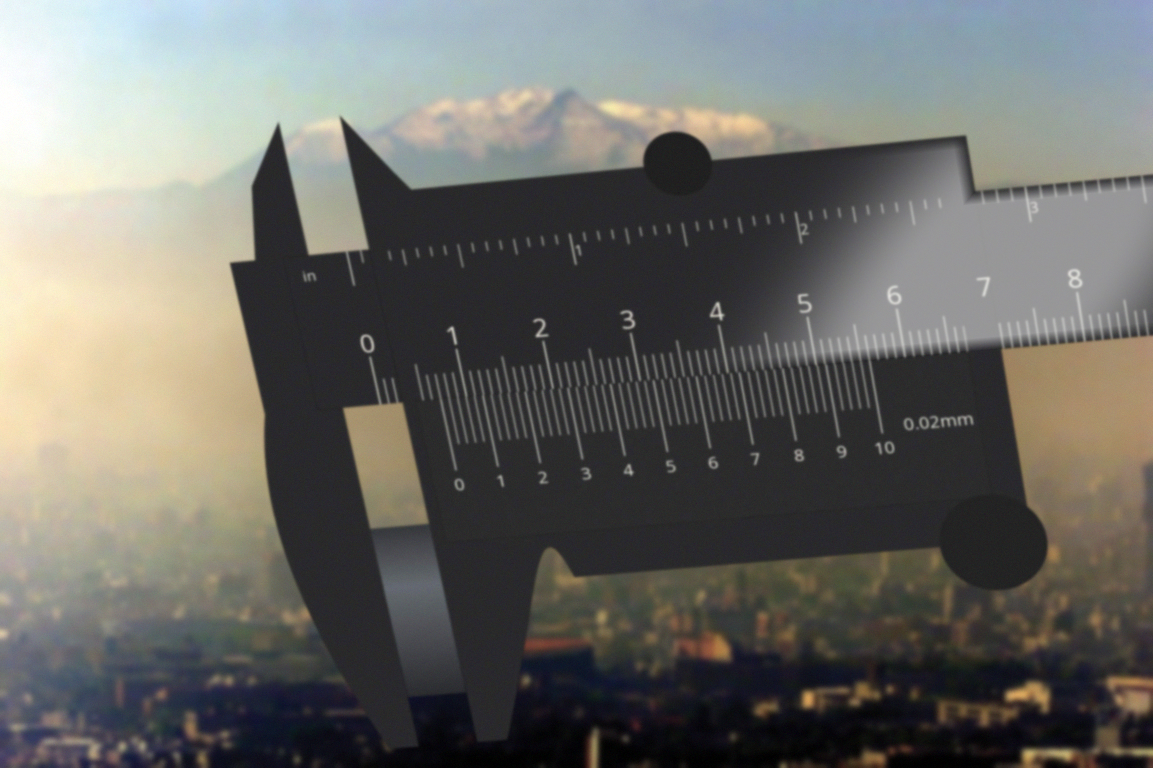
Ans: **7.0** mm
